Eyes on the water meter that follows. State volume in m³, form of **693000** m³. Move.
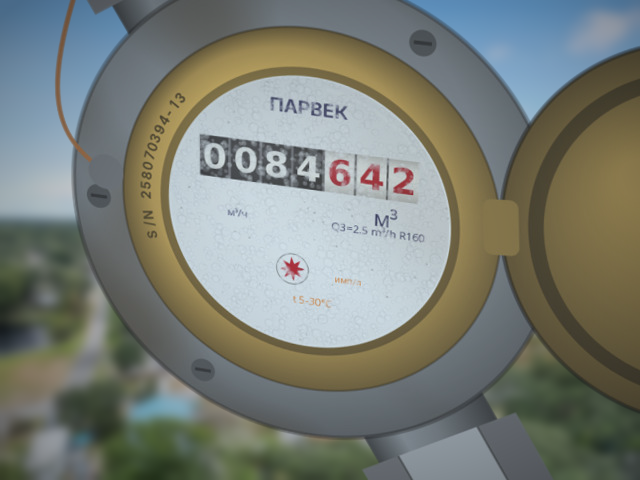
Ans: **84.642** m³
